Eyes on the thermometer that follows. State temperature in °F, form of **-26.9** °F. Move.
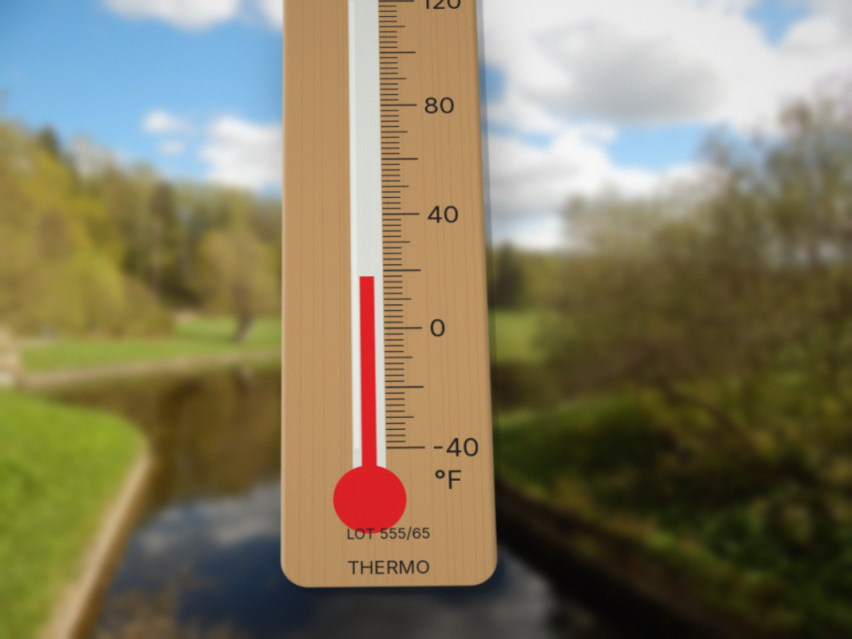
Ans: **18** °F
